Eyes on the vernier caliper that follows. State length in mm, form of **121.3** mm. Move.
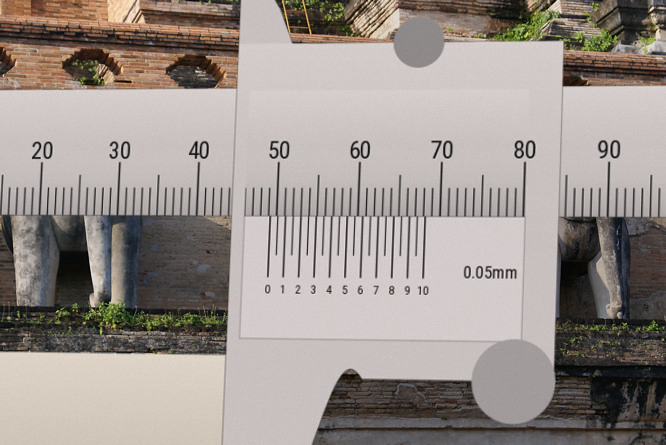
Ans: **49.2** mm
